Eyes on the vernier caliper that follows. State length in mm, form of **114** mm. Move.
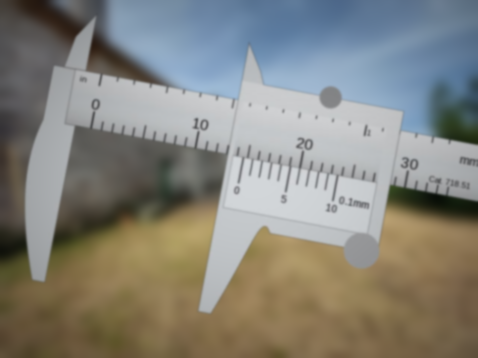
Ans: **14.6** mm
